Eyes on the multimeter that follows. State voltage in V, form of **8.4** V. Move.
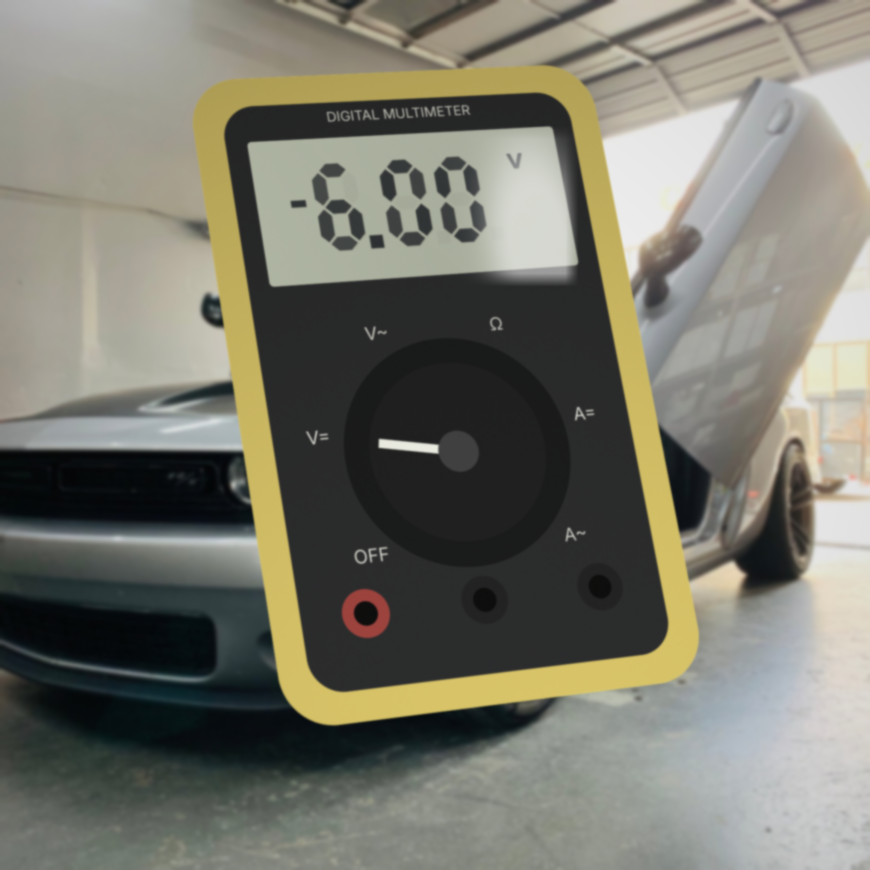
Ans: **-6.00** V
